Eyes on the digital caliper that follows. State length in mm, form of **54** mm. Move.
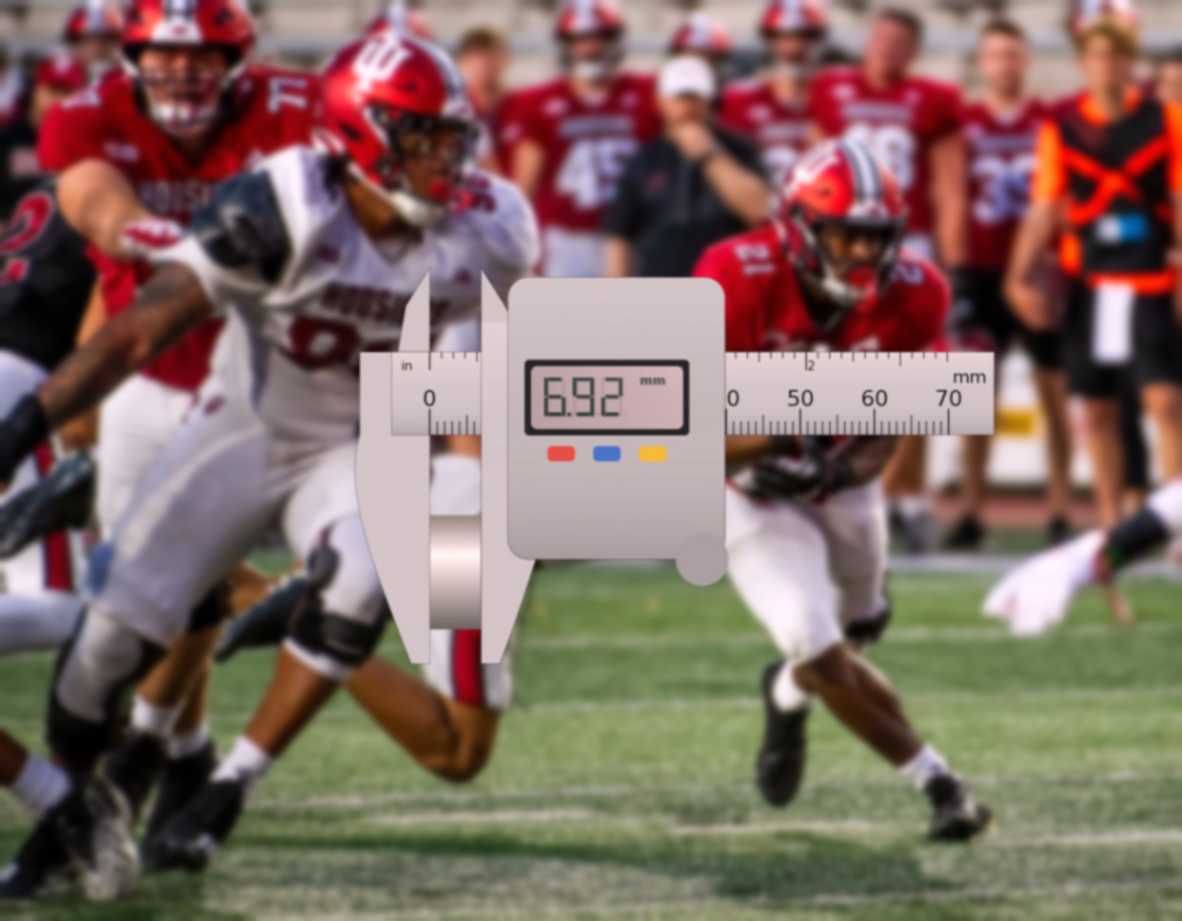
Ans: **6.92** mm
